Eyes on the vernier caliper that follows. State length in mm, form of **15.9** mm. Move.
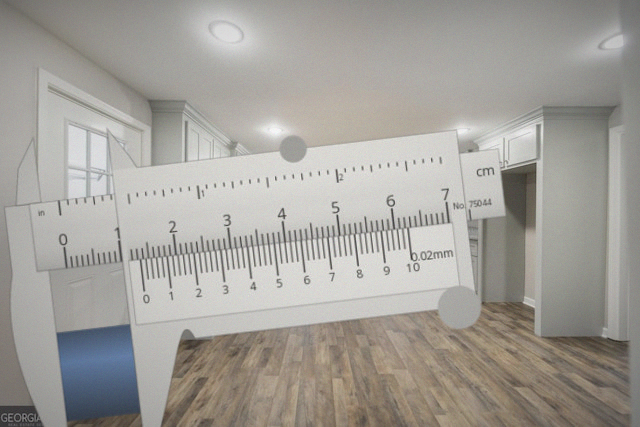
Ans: **13.5** mm
